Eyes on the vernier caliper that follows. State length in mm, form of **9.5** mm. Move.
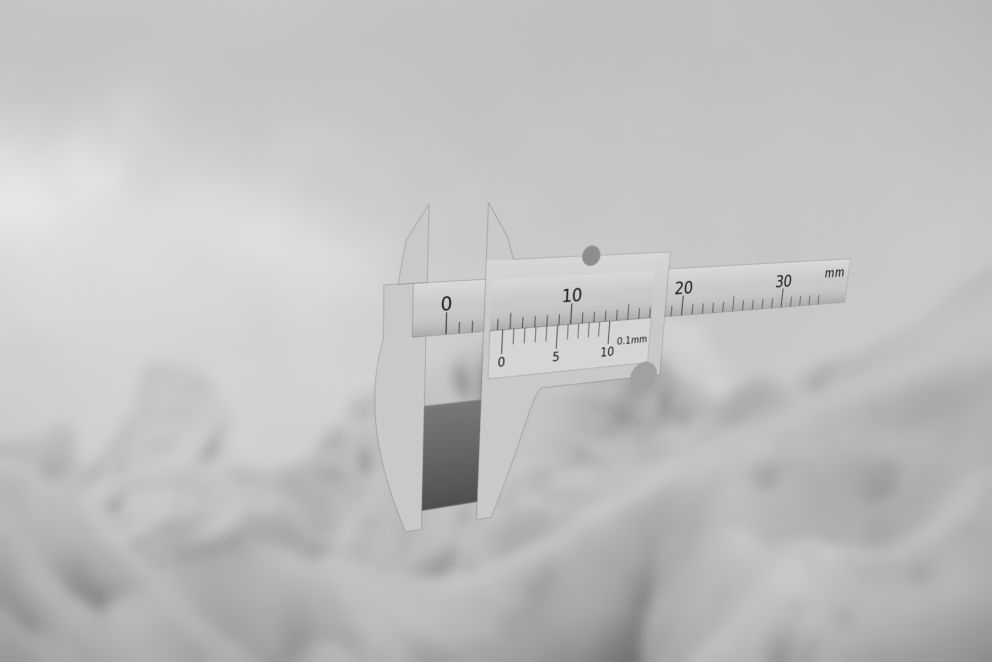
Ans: **4.4** mm
